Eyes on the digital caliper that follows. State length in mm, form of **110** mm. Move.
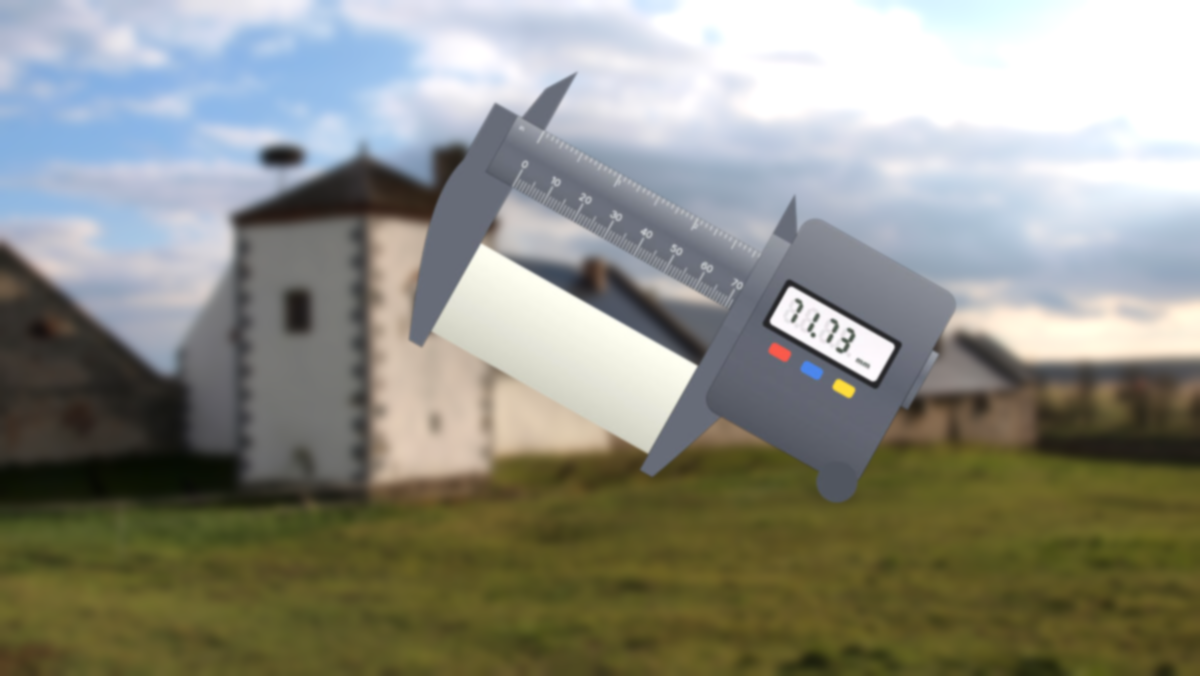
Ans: **71.73** mm
